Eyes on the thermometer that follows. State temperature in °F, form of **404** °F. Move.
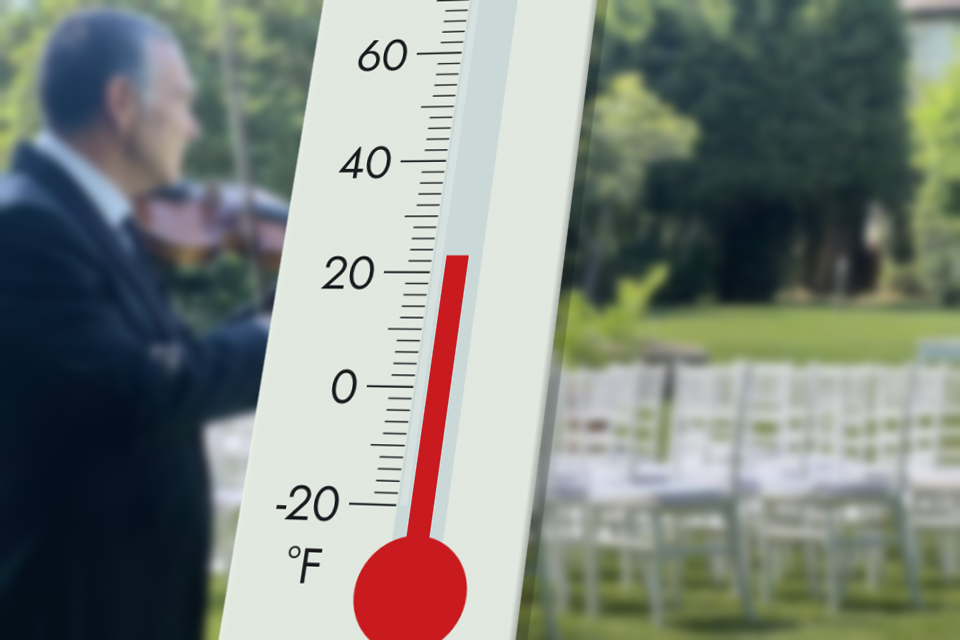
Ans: **23** °F
